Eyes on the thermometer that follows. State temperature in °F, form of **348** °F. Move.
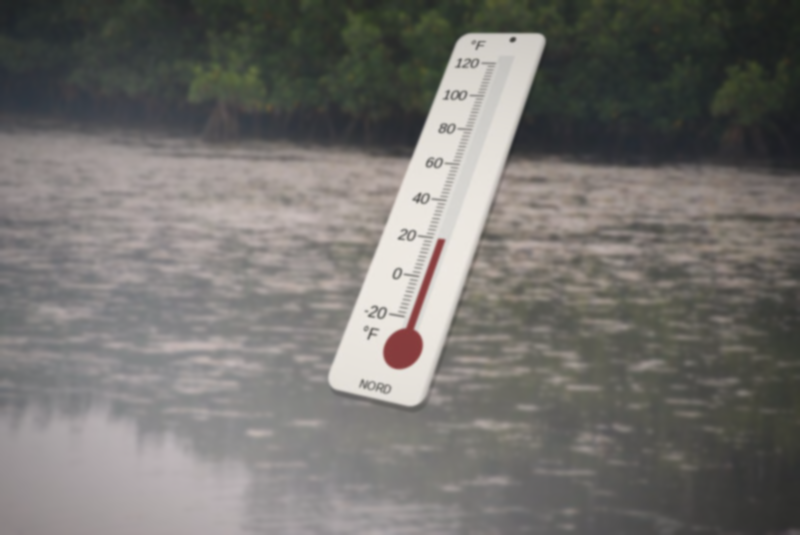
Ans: **20** °F
